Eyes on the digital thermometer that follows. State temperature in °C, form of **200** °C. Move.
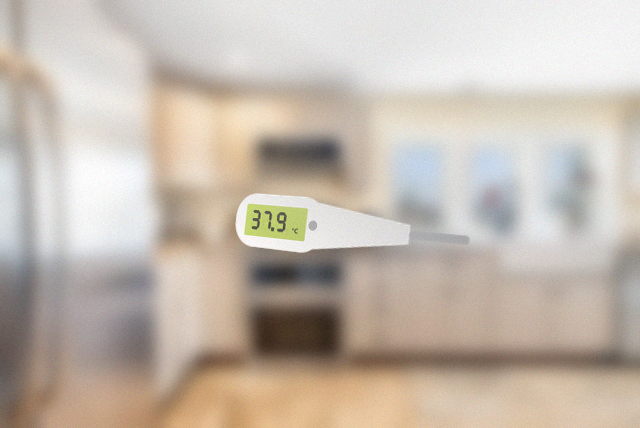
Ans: **37.9** °C
